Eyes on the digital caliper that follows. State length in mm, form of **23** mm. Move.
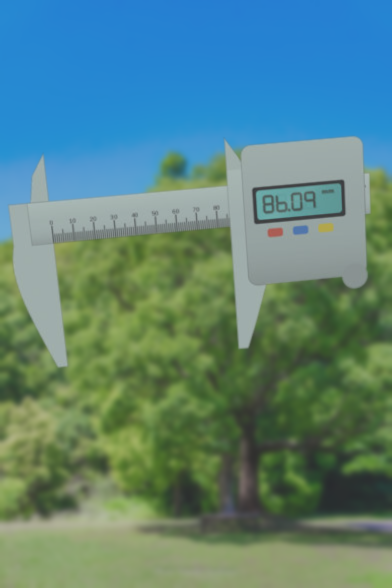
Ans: **86.09** mm
